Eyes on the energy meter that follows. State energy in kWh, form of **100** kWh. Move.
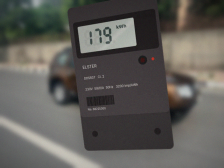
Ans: **179** kWh
